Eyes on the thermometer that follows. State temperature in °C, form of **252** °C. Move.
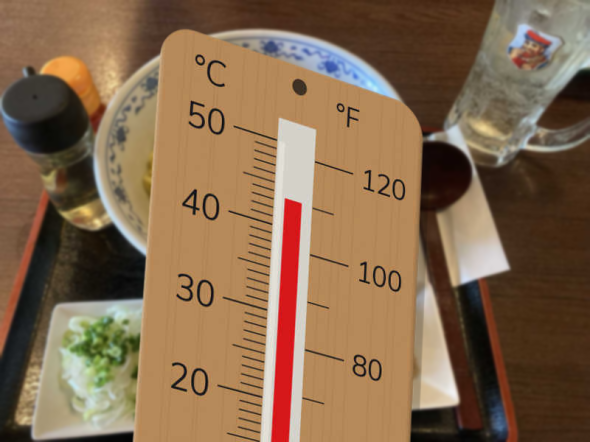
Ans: **43.5** °C
